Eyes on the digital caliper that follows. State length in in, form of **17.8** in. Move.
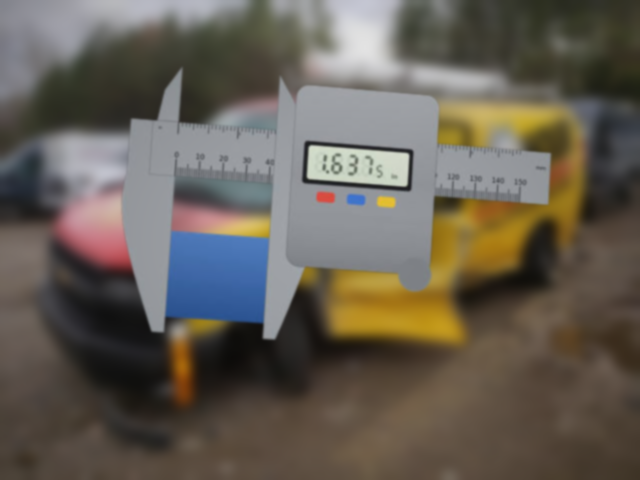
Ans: **1.6375** in
